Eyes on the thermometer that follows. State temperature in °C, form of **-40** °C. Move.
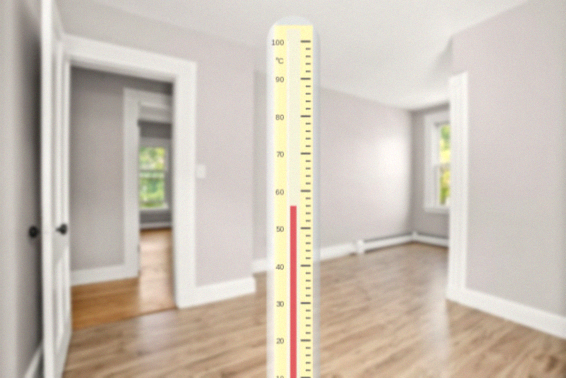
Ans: **56** °C
